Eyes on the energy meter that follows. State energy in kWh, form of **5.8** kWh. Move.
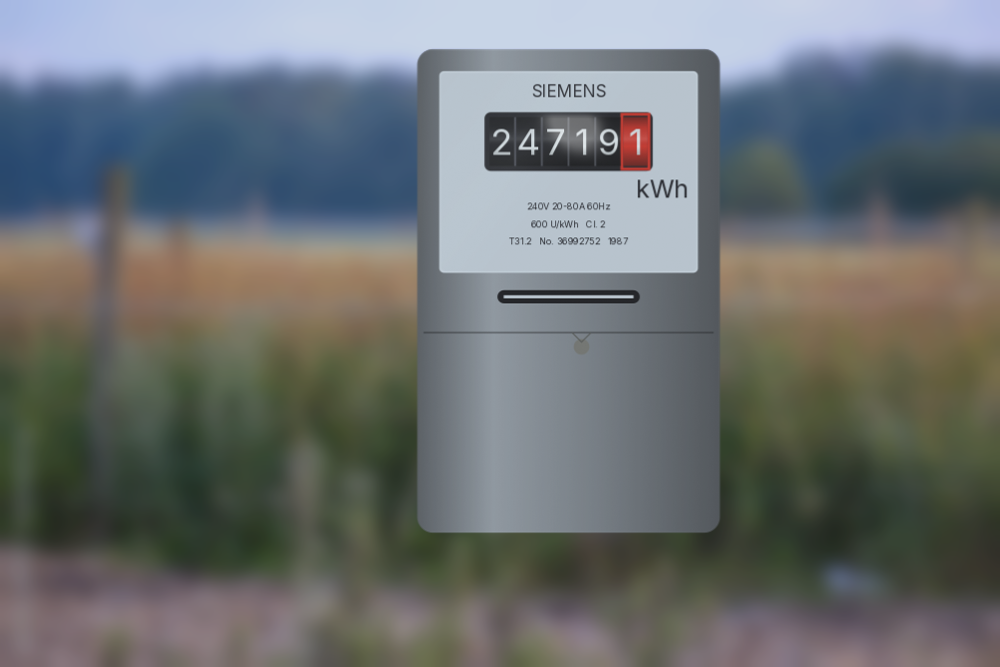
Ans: **24719.1** kWh
